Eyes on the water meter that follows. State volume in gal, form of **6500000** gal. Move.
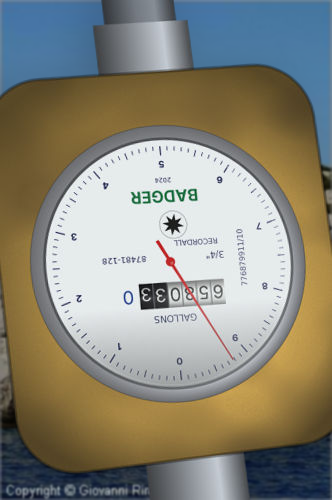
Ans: **6580329.2** gal
